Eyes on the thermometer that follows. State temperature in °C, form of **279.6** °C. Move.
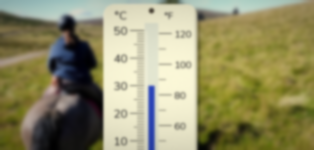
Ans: **30** °C
